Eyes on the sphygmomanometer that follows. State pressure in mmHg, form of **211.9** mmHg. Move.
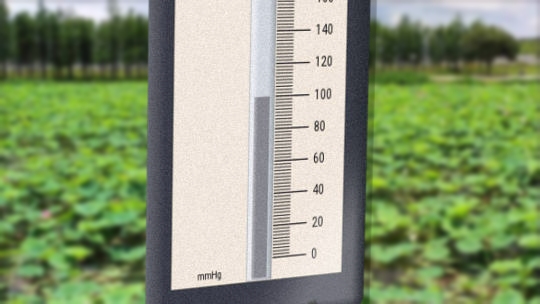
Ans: **100** mmHg
